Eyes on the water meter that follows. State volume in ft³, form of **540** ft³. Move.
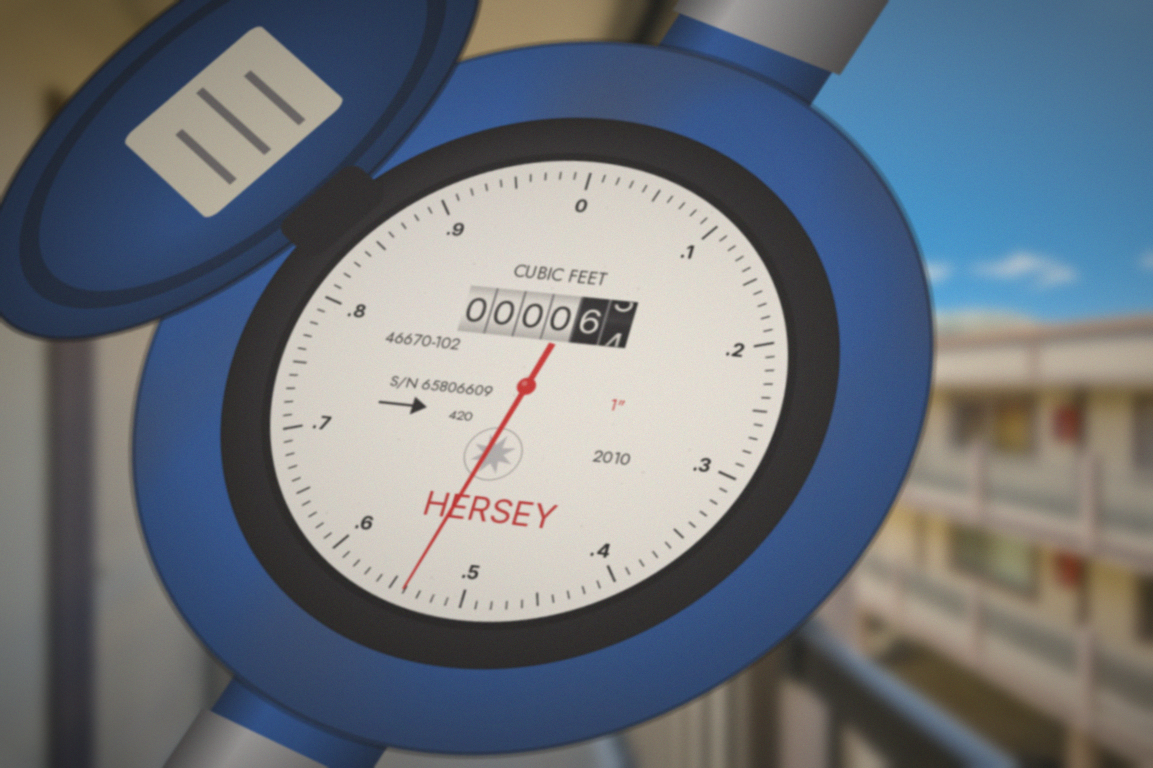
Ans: **63.54** ft³
